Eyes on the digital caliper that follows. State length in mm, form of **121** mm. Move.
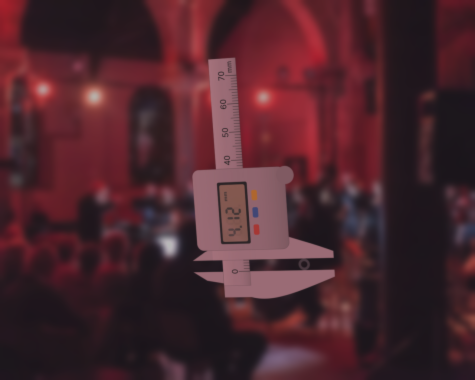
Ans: **4.12** mm
